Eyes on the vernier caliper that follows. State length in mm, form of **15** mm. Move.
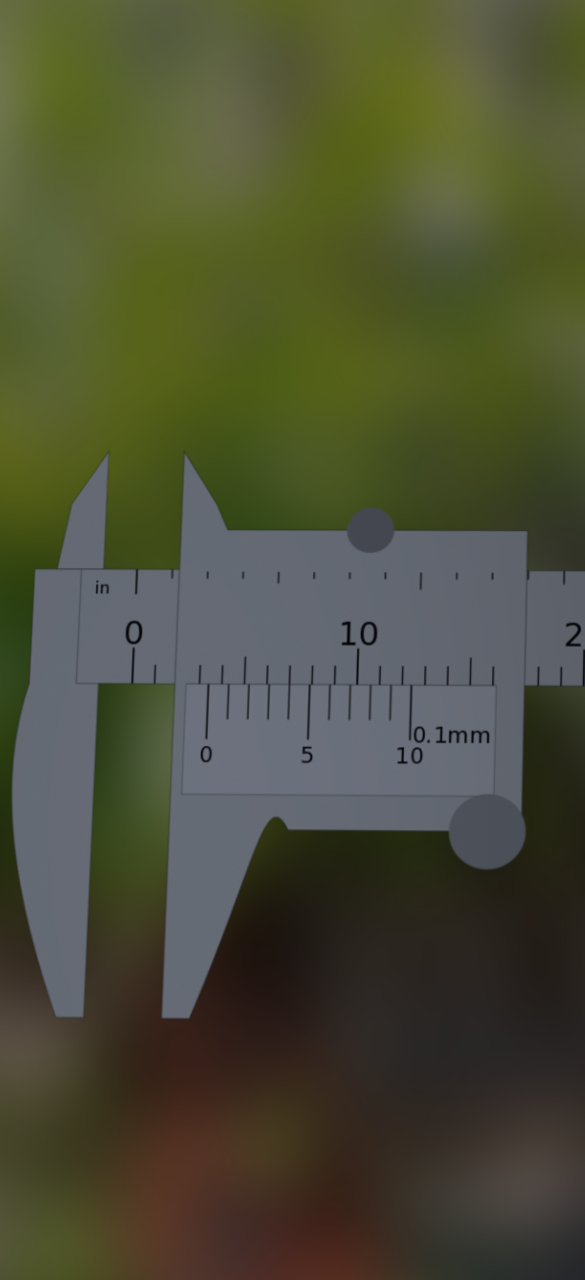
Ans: **3.4** mm
